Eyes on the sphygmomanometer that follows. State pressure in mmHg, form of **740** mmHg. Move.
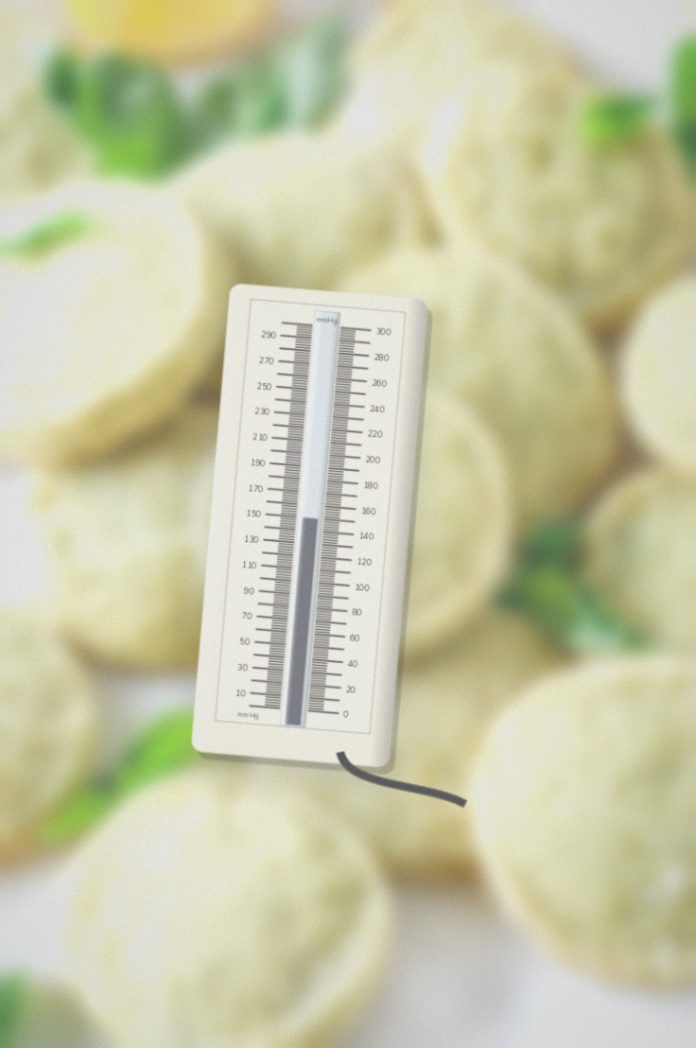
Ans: **150** mmHg
